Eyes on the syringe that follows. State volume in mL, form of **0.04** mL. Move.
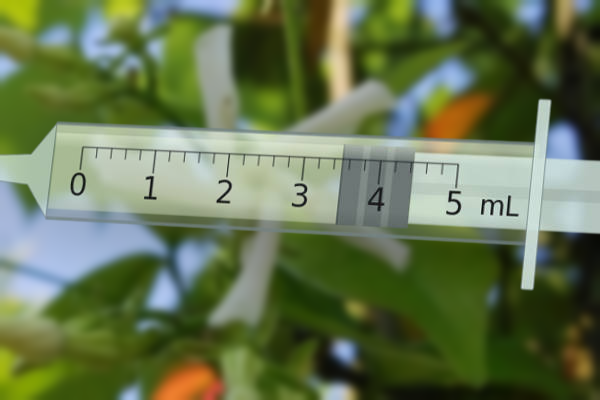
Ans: **3.5** mL
